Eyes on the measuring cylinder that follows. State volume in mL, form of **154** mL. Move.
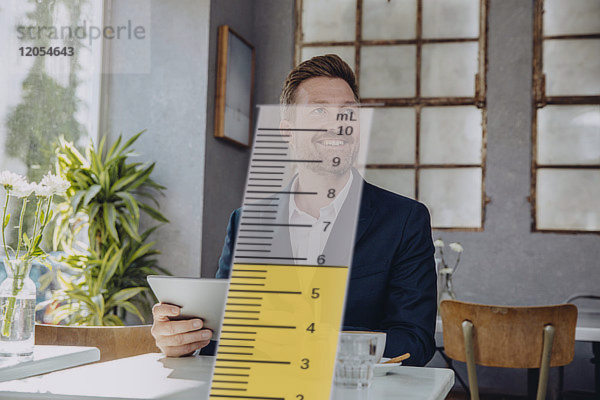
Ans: **5.8** mL
